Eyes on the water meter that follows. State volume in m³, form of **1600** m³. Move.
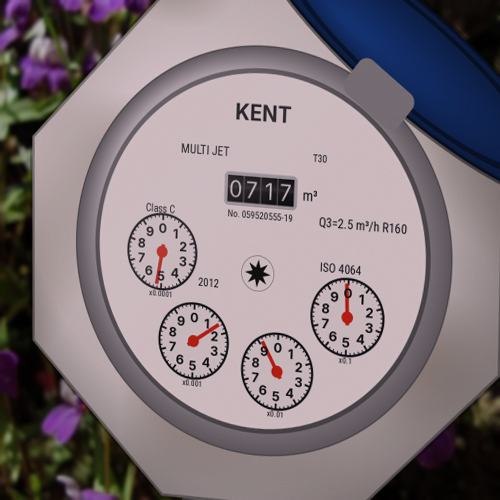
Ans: **716.9915** m³
